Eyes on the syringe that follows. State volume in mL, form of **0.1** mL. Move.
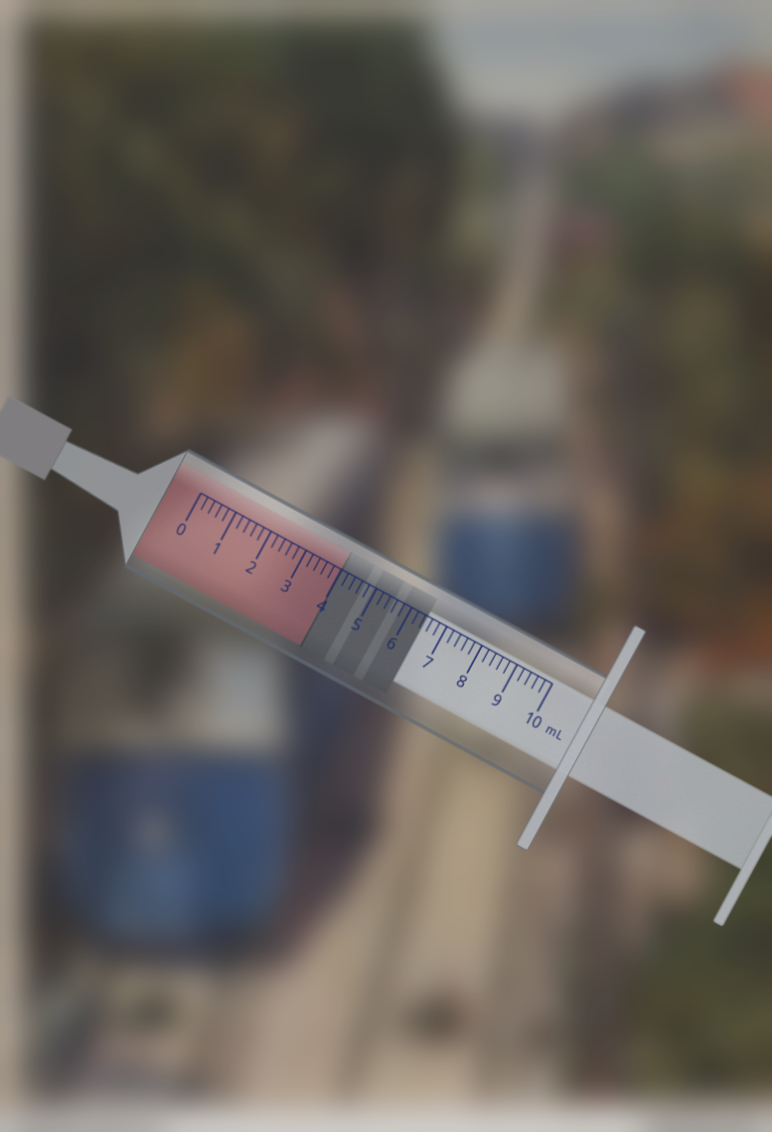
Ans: **4** mL
